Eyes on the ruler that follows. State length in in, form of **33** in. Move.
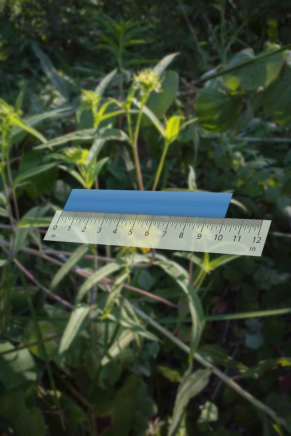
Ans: **10** in
